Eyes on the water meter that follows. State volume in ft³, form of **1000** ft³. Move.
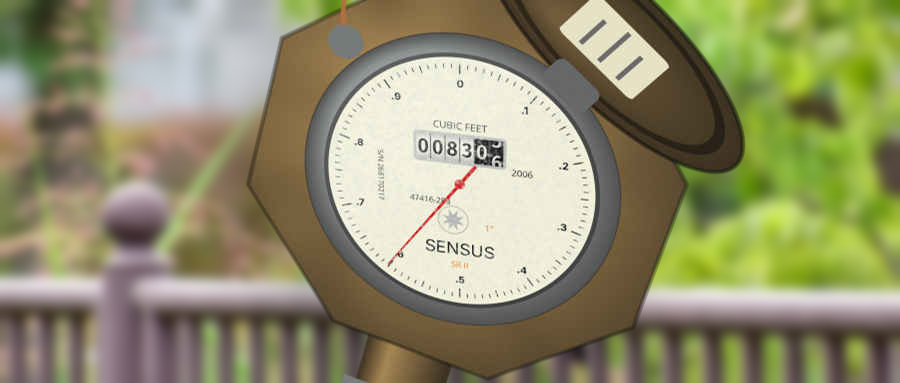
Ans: **8305.60** ft³
